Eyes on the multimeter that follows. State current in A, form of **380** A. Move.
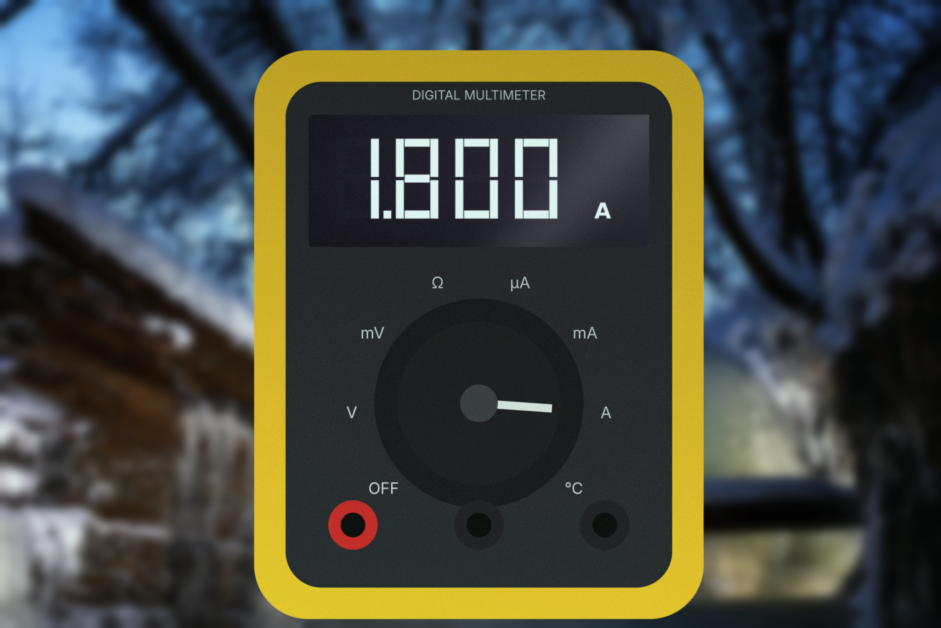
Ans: **1.800** A
